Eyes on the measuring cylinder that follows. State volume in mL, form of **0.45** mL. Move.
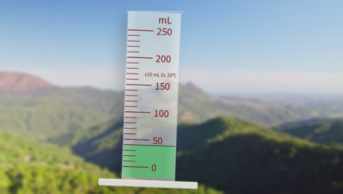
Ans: **40** mL
